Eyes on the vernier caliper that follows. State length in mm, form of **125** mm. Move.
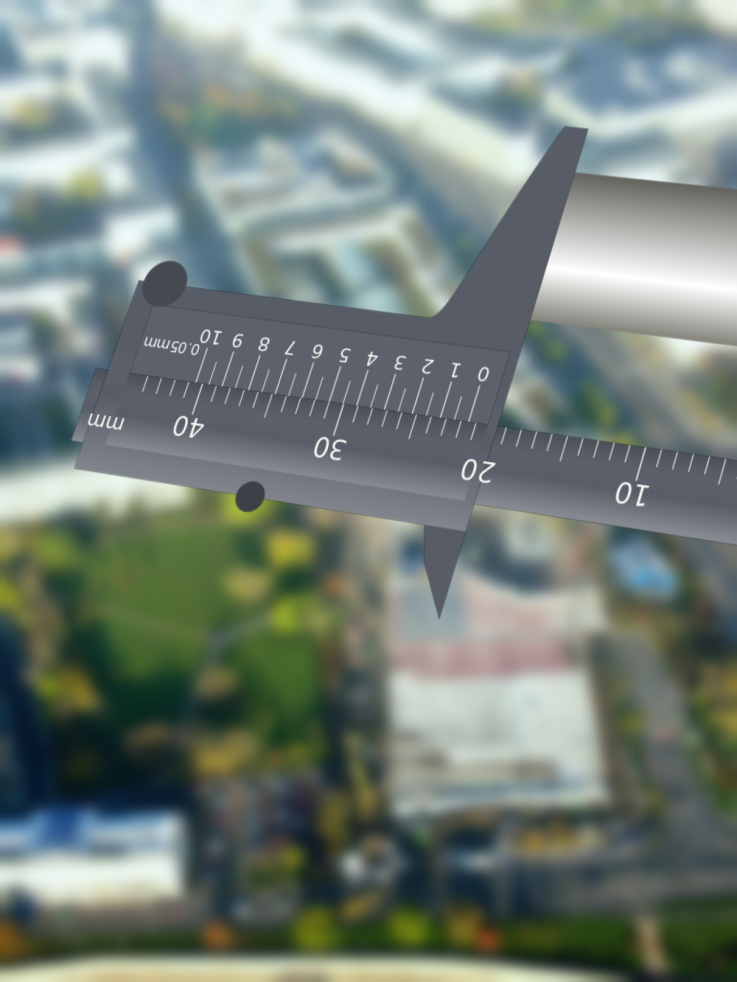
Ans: **21.5** mm
